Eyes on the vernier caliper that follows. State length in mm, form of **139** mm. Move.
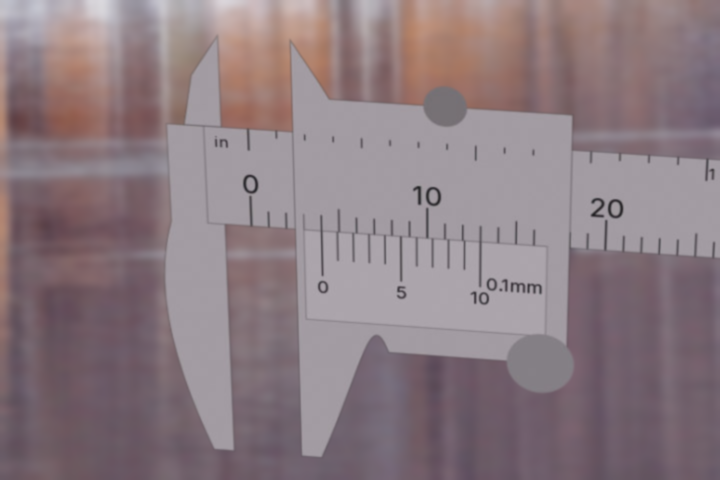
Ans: **4.0** mm
